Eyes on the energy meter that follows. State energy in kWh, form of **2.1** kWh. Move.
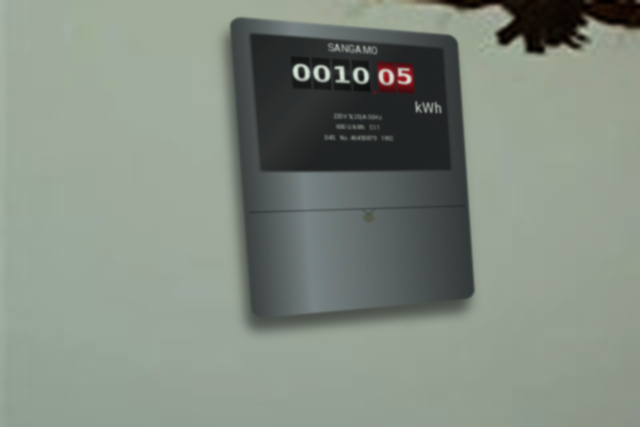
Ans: **10.05** kWh
